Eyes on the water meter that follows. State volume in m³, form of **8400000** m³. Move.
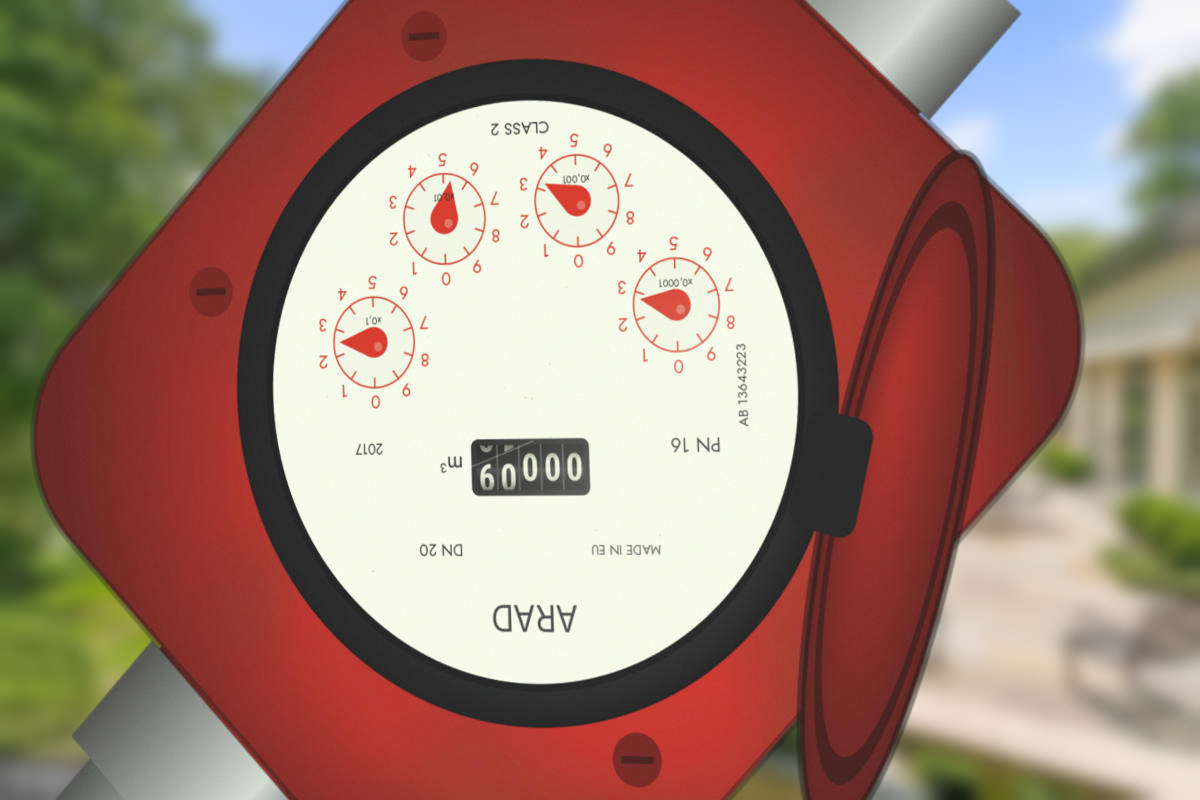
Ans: **9.2532** m³
